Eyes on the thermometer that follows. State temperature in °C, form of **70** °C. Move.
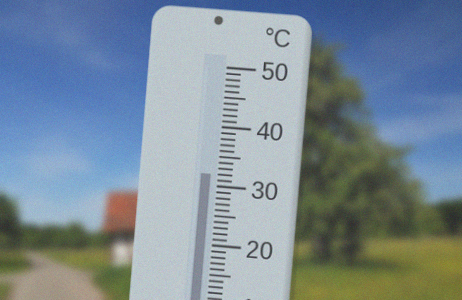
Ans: **32** °C
